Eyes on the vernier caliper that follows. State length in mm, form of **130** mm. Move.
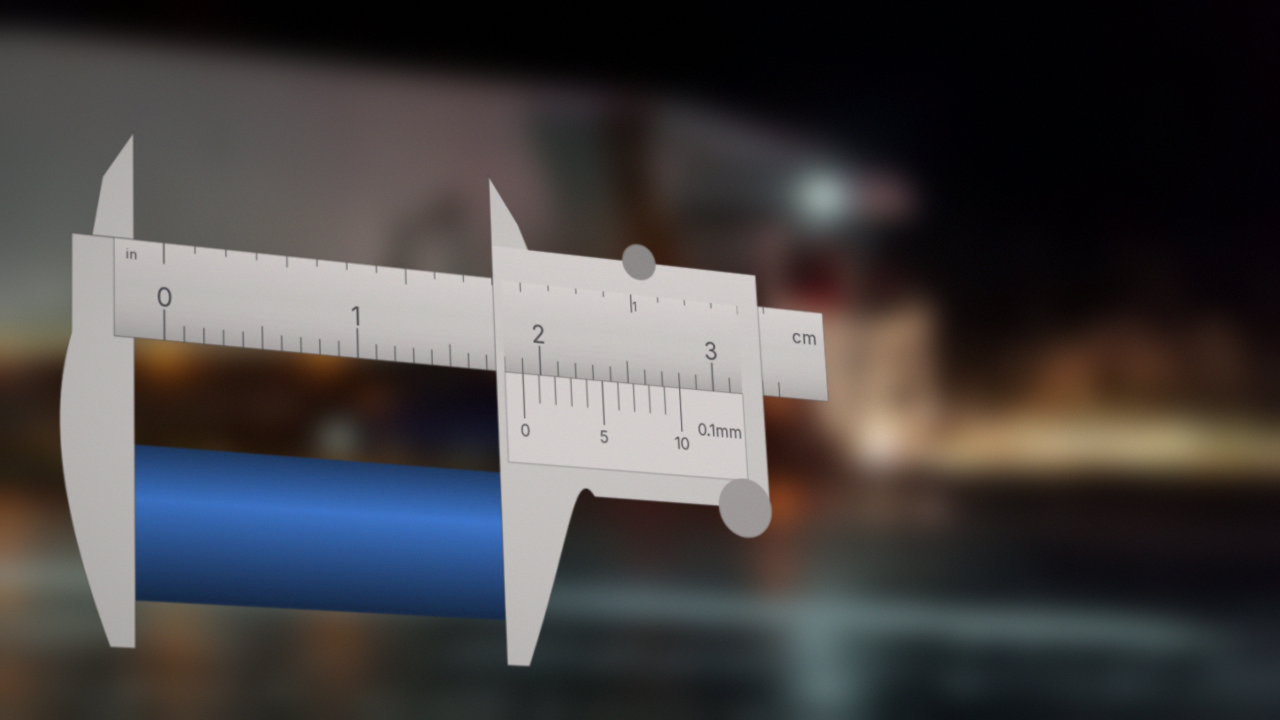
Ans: **19.0** mm
